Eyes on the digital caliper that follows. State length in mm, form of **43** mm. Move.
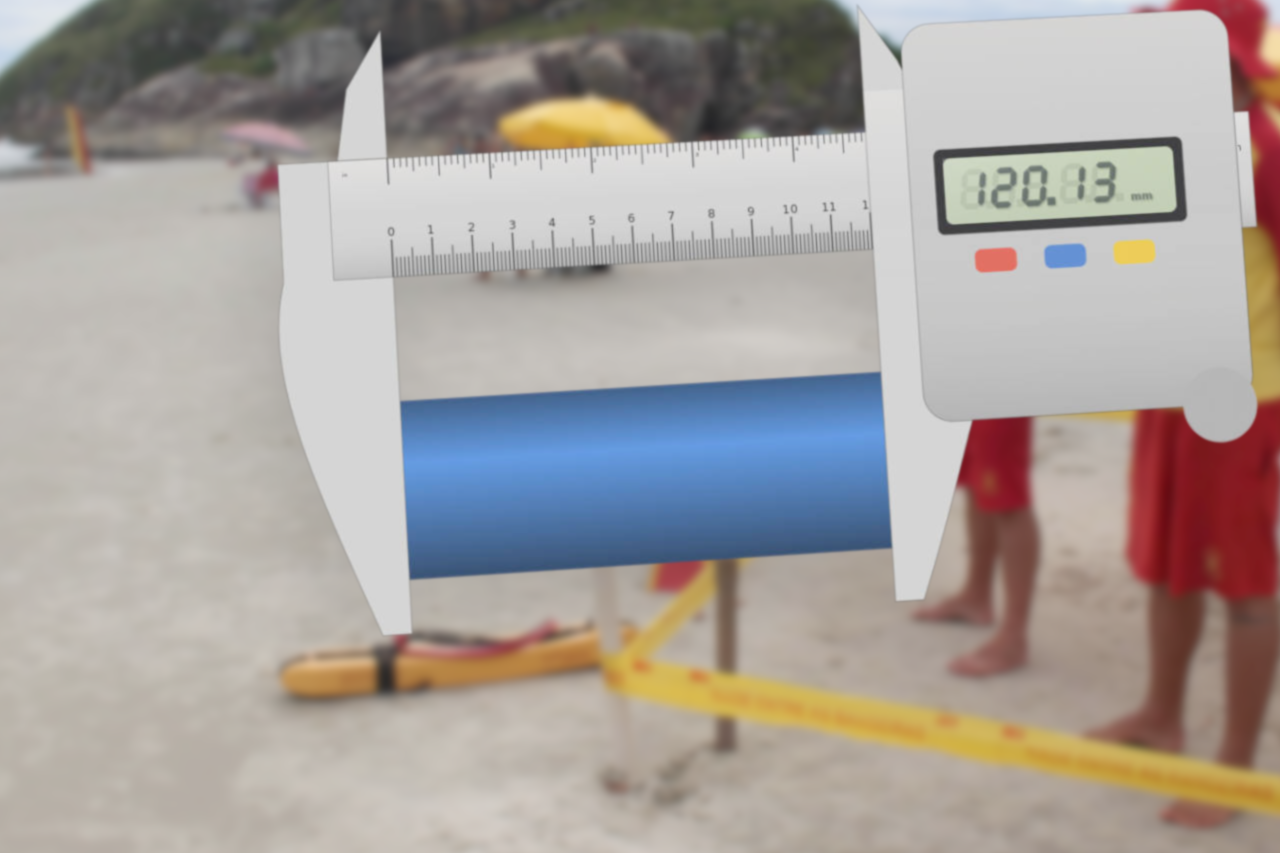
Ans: **120.13** mm
